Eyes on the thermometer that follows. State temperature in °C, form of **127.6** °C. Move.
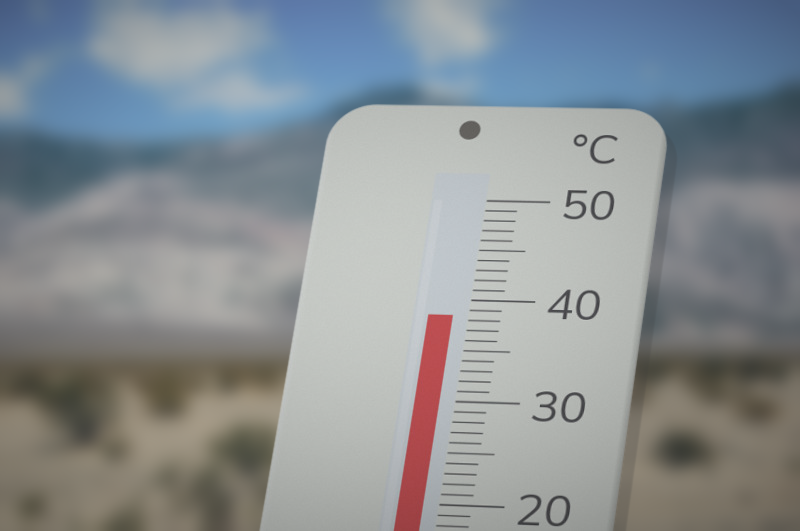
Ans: **38.5** °C
